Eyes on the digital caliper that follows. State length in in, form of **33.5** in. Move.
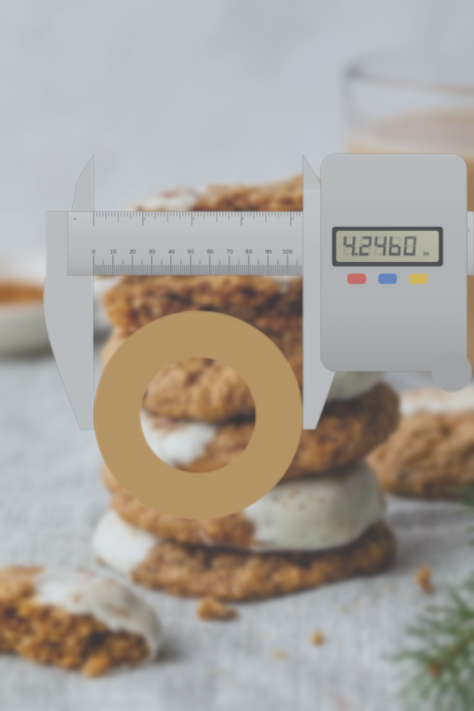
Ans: **4.2460** in
